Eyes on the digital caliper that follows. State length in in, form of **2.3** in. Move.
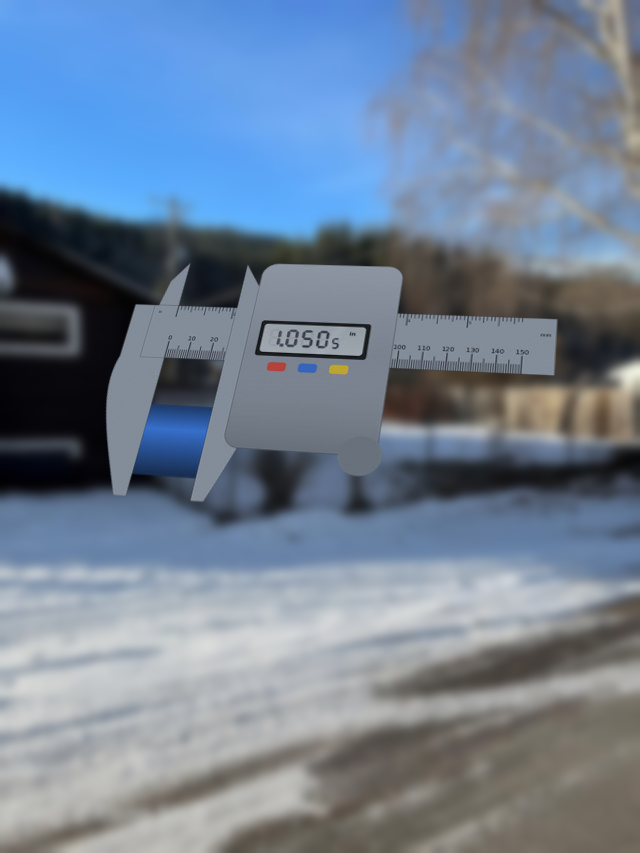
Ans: **1.0505** in
